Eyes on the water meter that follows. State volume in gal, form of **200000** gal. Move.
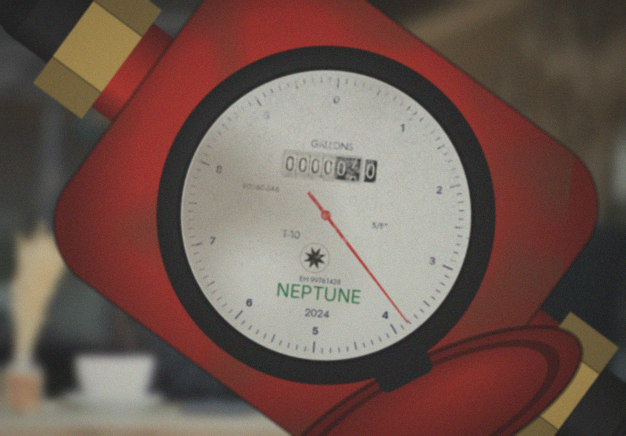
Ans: **73.8** gal
